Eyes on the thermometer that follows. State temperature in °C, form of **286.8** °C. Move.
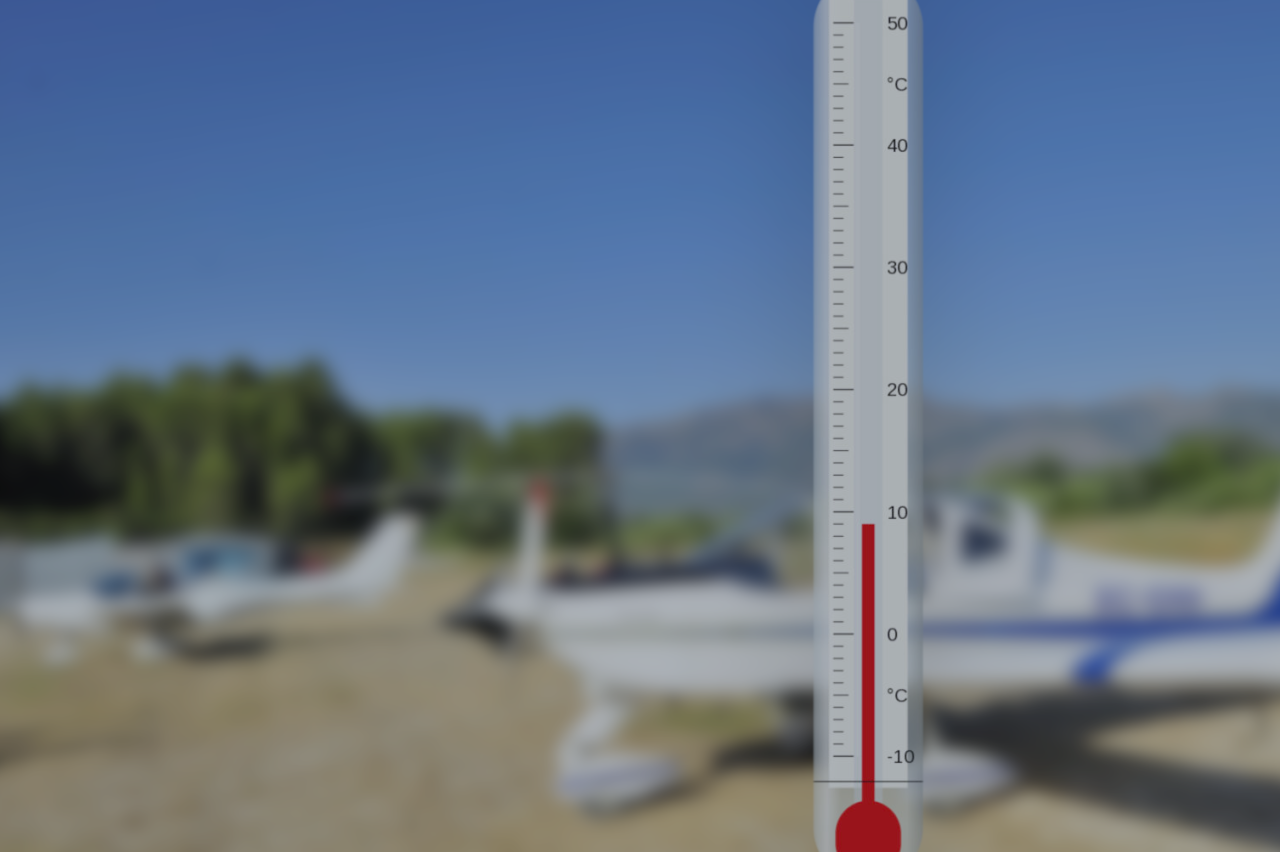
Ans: **9** °C
